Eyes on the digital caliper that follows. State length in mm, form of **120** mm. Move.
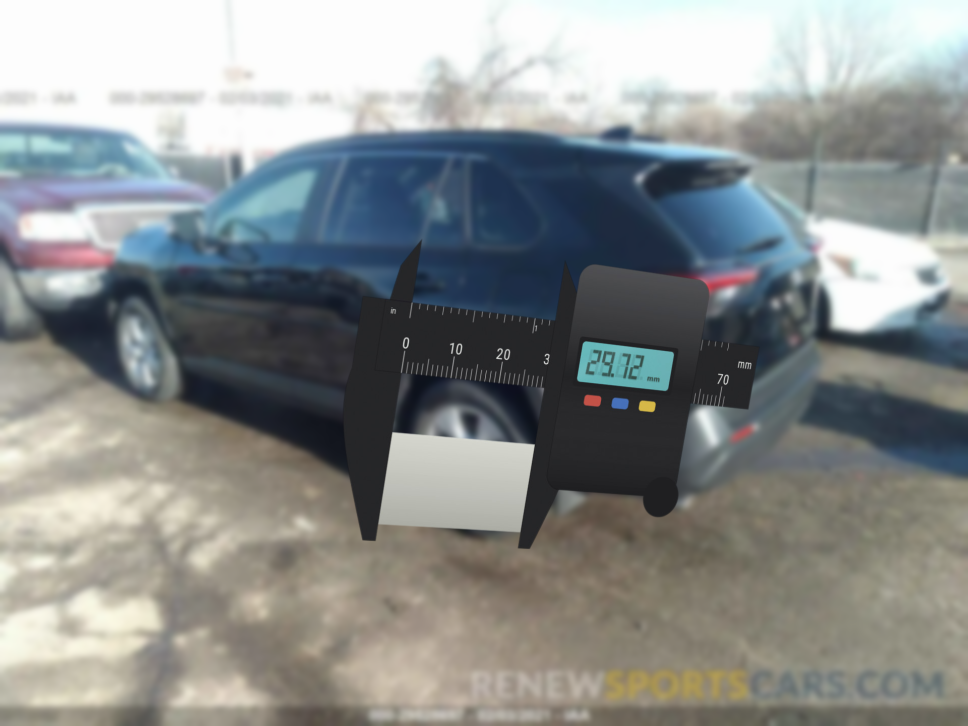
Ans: **29.72** mm
